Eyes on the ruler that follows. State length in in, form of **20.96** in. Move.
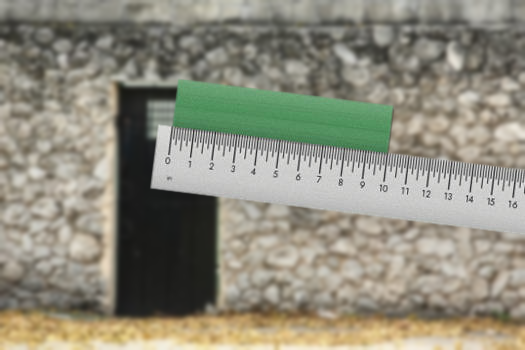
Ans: **10** in
